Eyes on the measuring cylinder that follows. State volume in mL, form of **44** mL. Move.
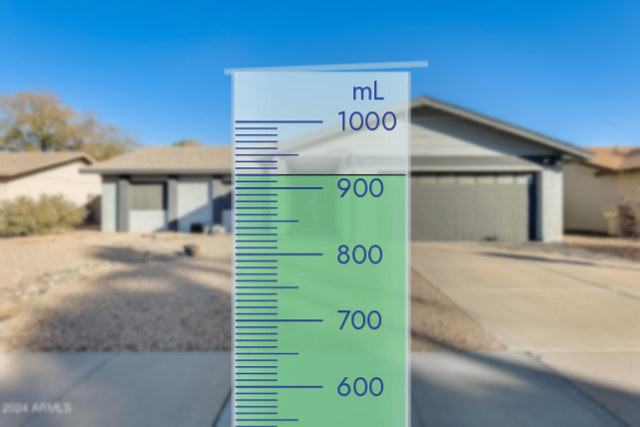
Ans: **920** mL
